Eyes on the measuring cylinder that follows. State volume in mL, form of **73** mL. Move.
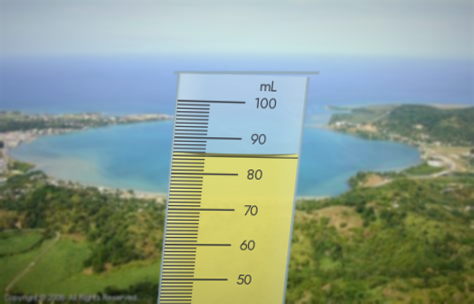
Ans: **85** mL
